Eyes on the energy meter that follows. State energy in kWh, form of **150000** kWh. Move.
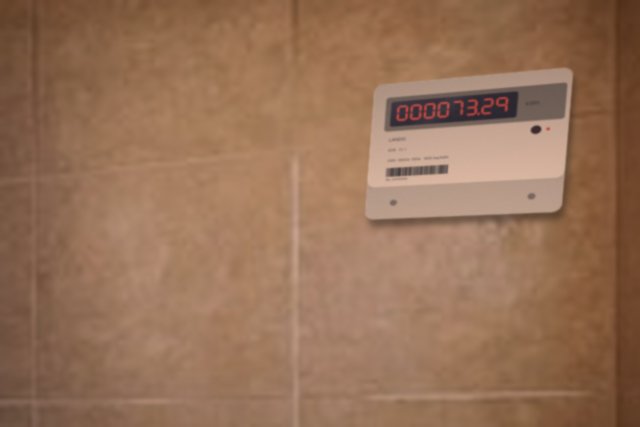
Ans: **73.29** kWh
